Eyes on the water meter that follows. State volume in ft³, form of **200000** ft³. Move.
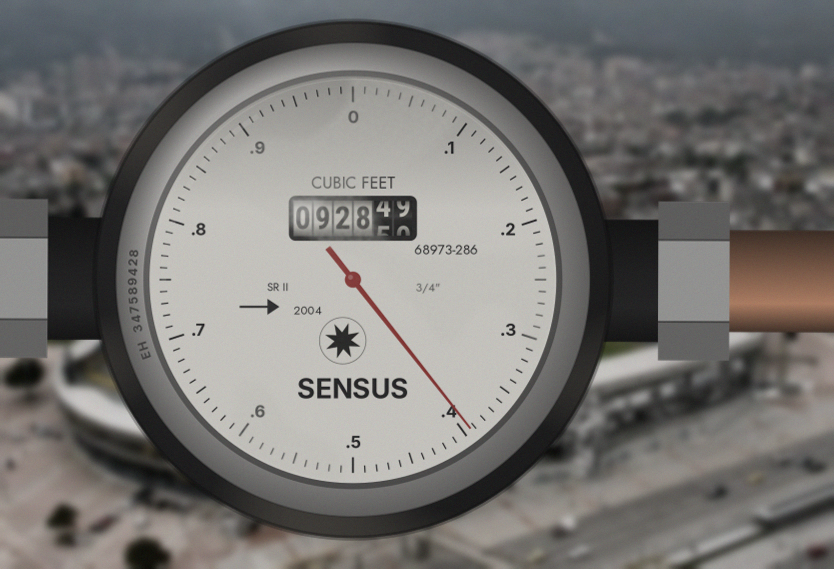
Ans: **92849.39** ft³
